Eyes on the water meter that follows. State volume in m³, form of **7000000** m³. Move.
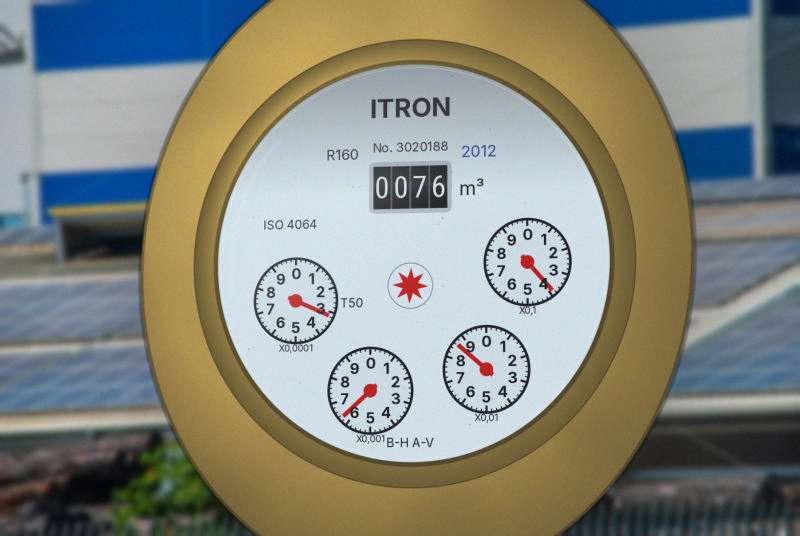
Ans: **76.3863** m³
